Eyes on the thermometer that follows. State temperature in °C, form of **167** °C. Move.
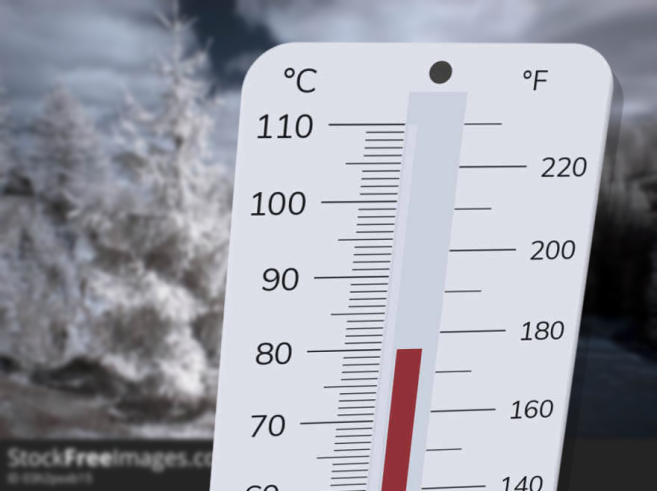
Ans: **80** °C
